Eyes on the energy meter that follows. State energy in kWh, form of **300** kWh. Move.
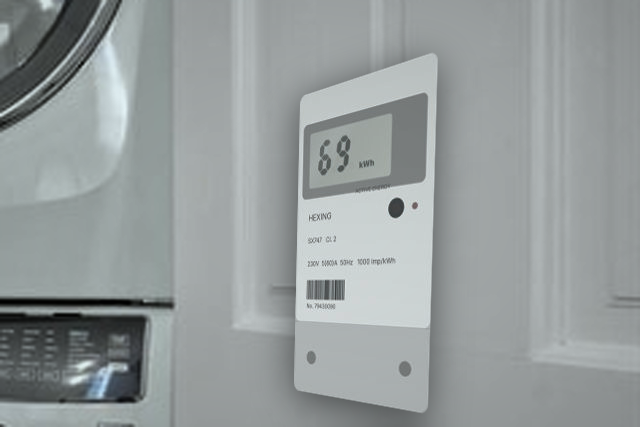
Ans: **69** kWh
